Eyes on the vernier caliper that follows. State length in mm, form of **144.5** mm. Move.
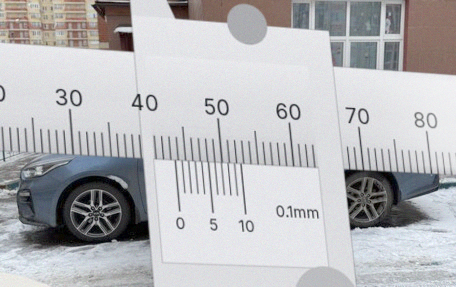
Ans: **43.6** mm
